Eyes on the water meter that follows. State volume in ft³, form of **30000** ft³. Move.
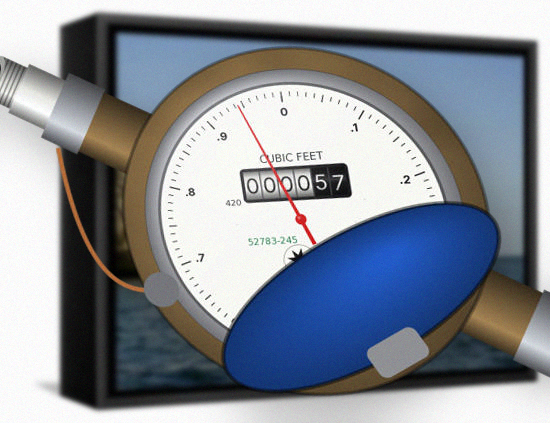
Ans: **56.94** ft³
